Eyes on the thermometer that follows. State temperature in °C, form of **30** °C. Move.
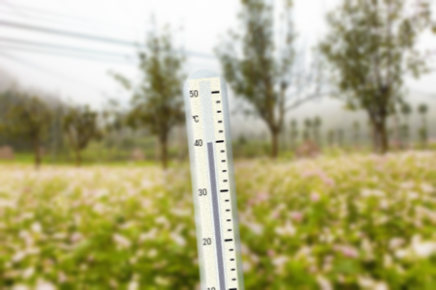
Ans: **40** °C
